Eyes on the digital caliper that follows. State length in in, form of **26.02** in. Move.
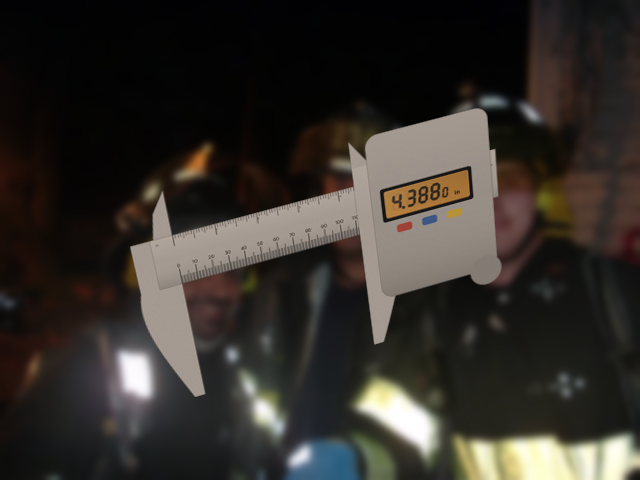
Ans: **4.3880** in
